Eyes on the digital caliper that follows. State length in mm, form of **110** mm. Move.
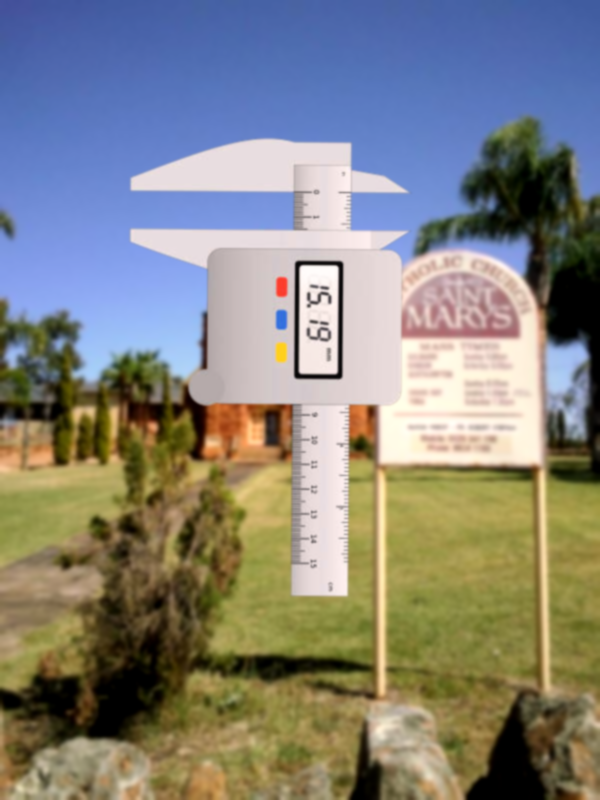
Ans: **15.19** mm
